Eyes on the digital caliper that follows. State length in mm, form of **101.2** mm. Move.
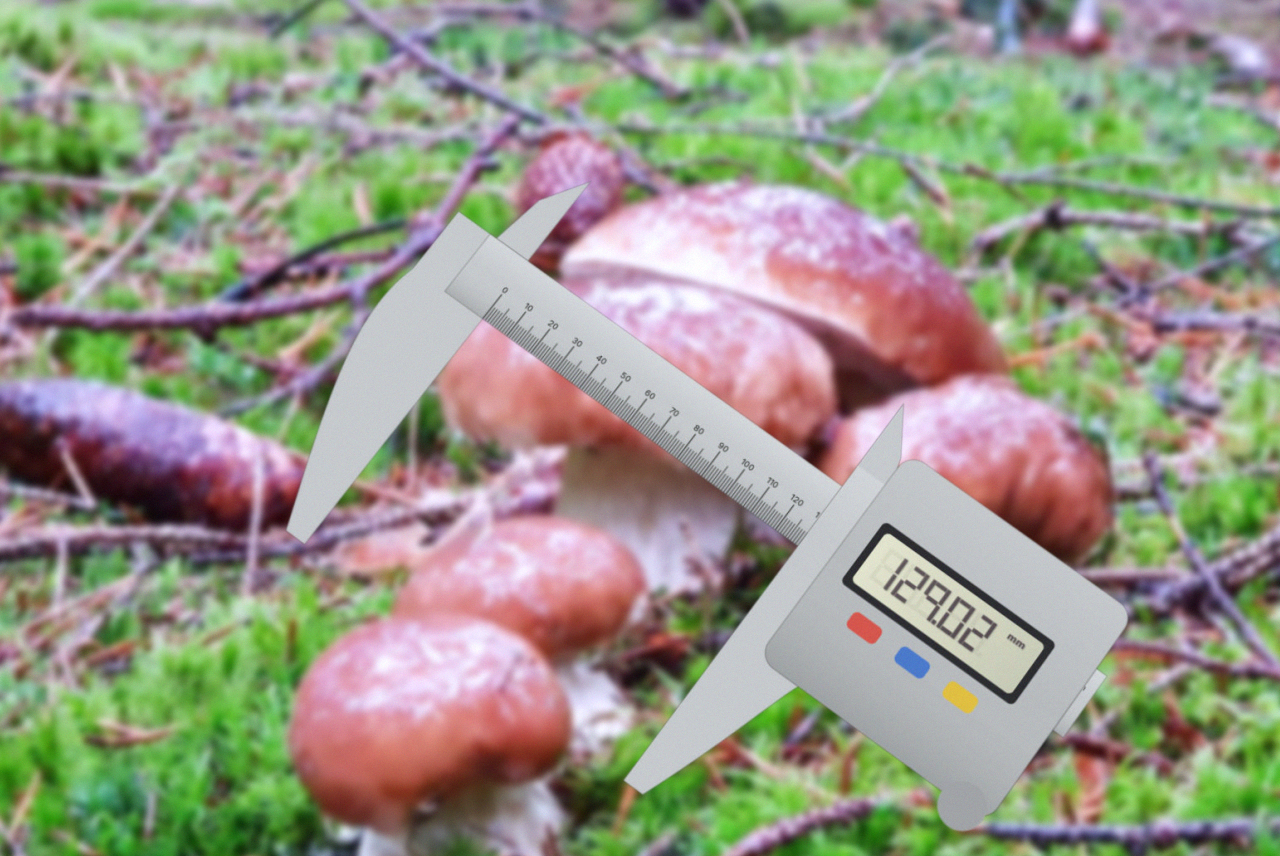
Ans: **129.02** mm
